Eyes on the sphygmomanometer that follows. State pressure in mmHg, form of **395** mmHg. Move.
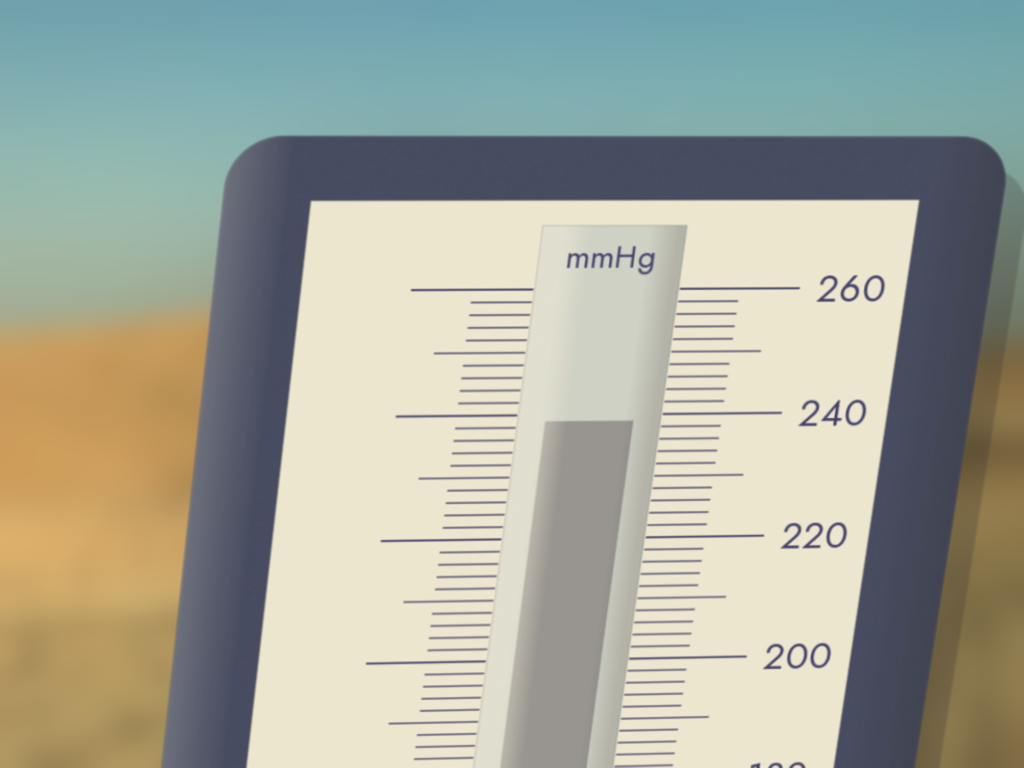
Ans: **239** mmHg
